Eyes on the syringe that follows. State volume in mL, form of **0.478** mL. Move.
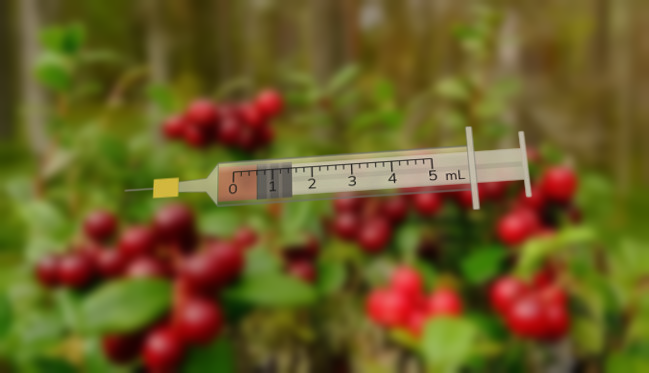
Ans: **0.6** mL
